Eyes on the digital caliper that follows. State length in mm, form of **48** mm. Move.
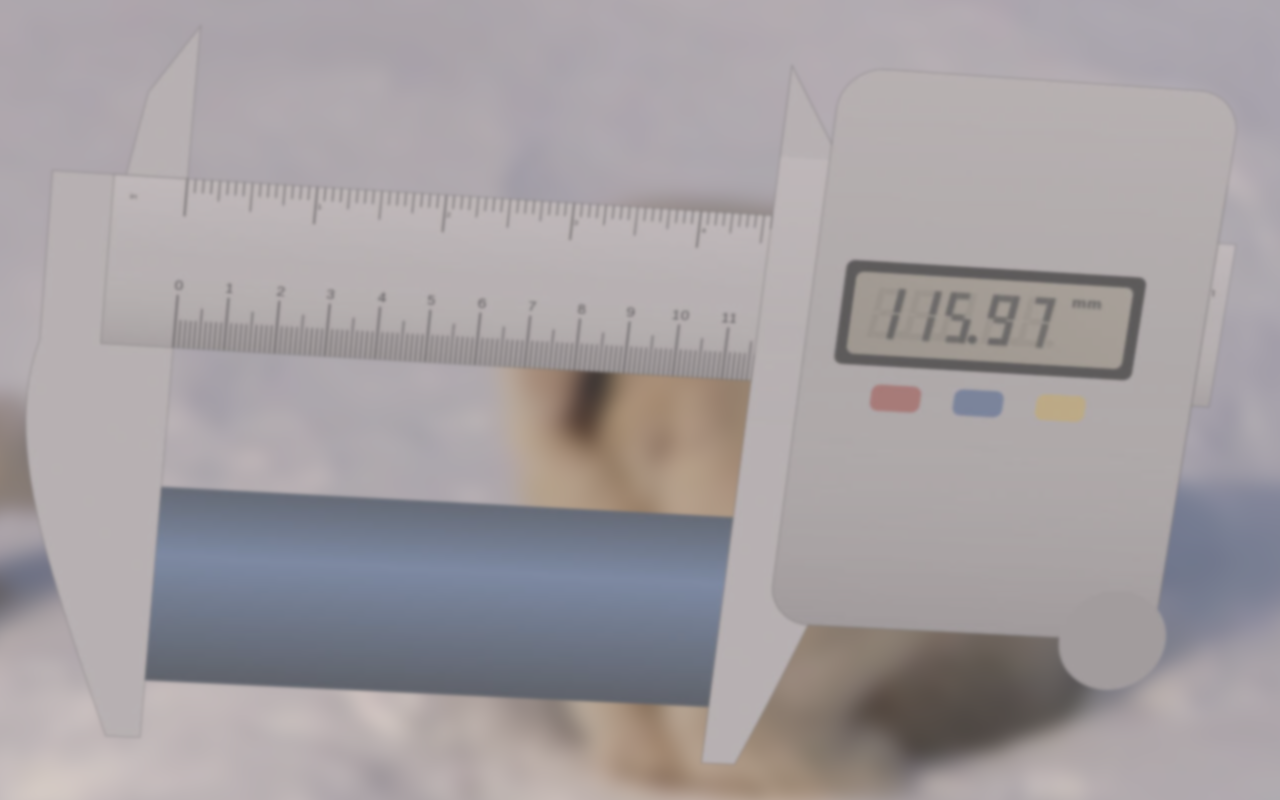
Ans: **115.97** mm
